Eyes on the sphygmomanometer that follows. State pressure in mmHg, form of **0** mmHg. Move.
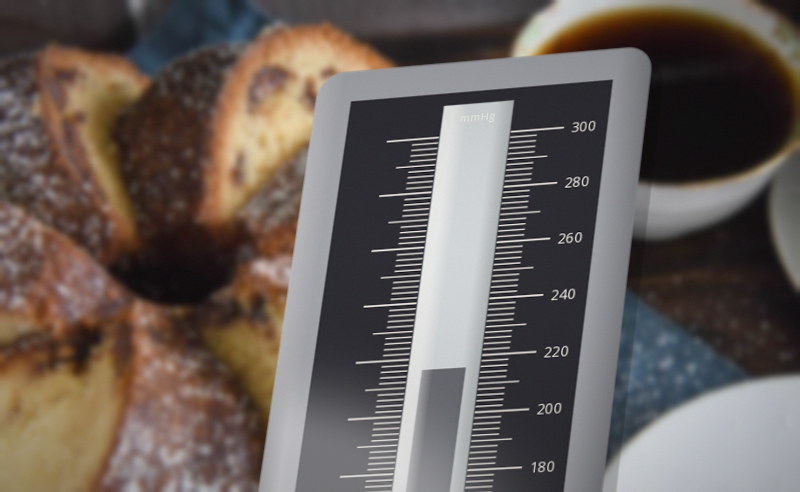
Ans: **216** mmHg
